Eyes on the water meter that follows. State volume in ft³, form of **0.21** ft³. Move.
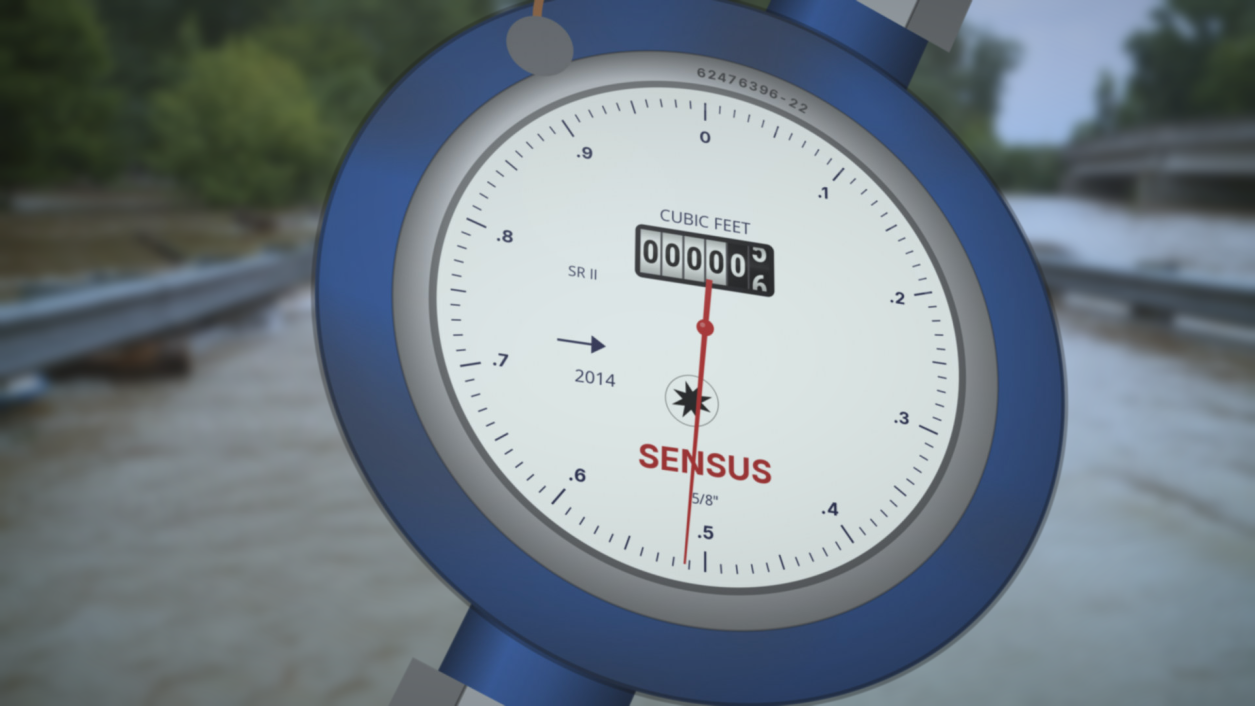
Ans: **5.51** ft³
